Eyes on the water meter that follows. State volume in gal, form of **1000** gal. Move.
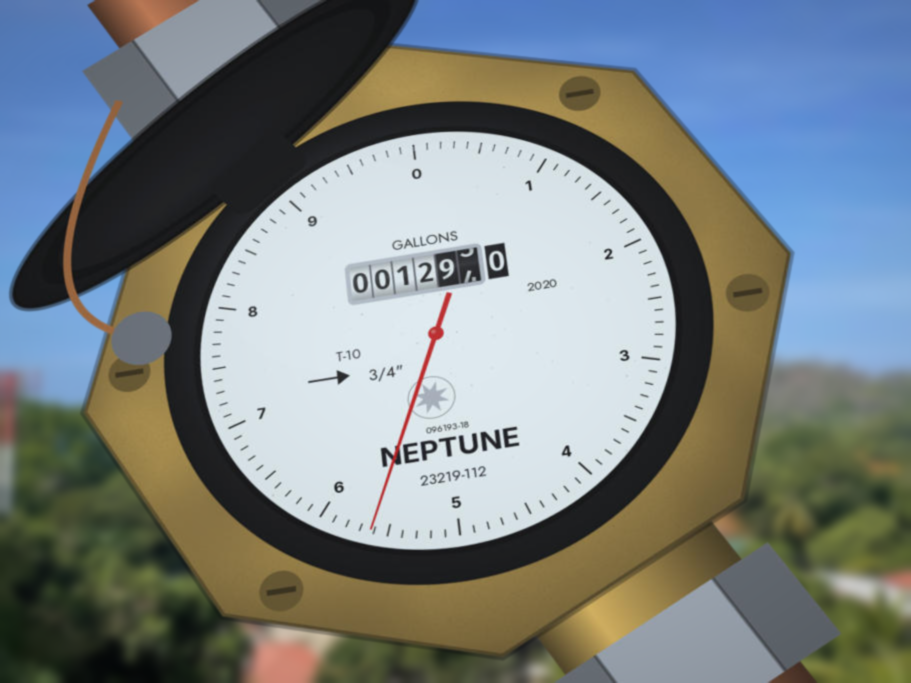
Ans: **12935.6** gal
